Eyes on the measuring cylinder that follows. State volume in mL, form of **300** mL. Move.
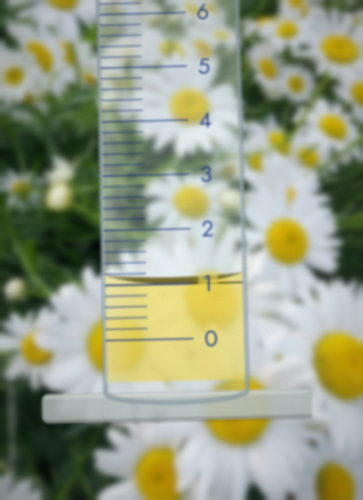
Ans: **1** mL
